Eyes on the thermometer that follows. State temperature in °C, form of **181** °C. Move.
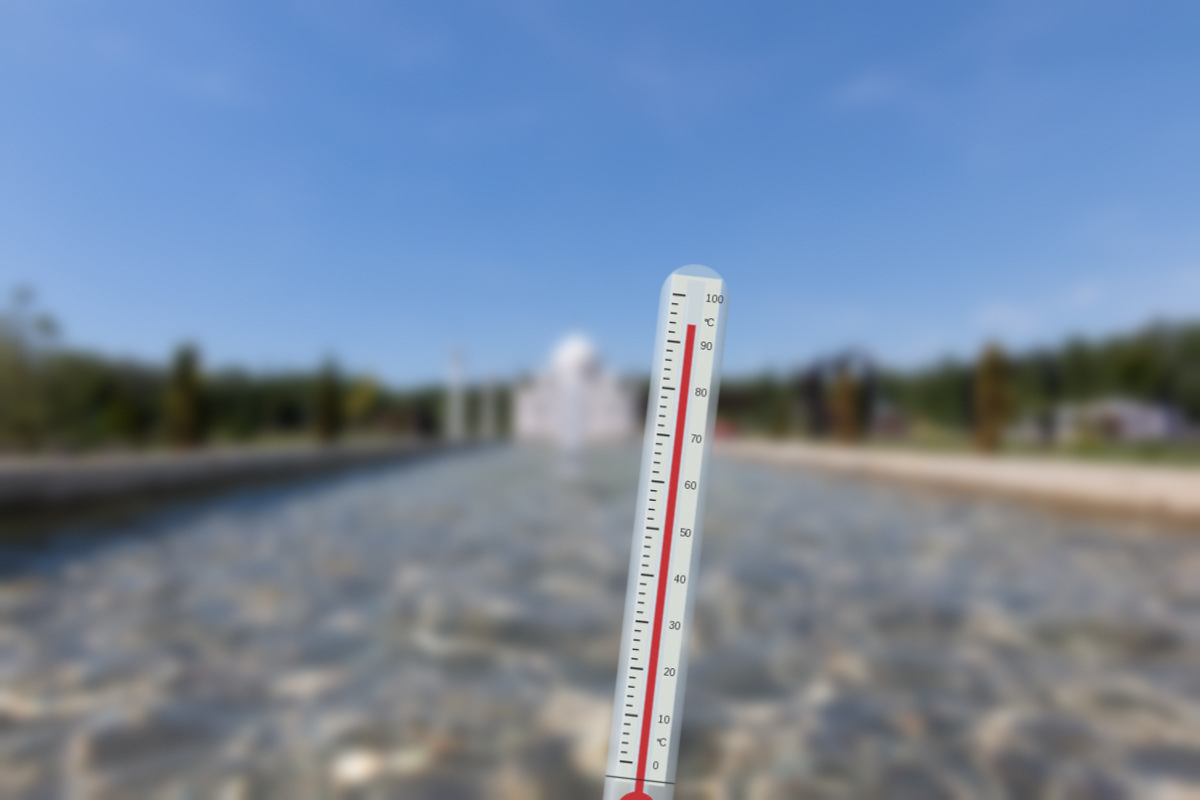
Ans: **94** °C
